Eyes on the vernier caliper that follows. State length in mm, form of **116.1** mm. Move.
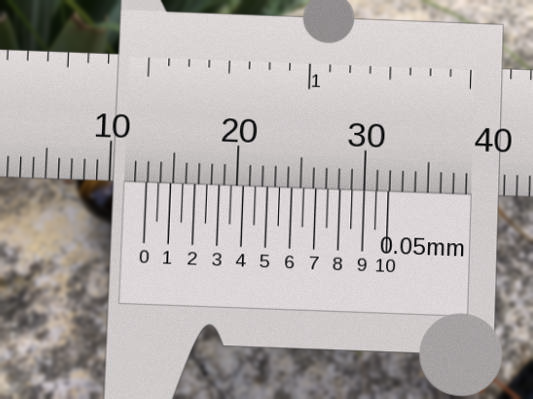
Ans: **12.9** mm
